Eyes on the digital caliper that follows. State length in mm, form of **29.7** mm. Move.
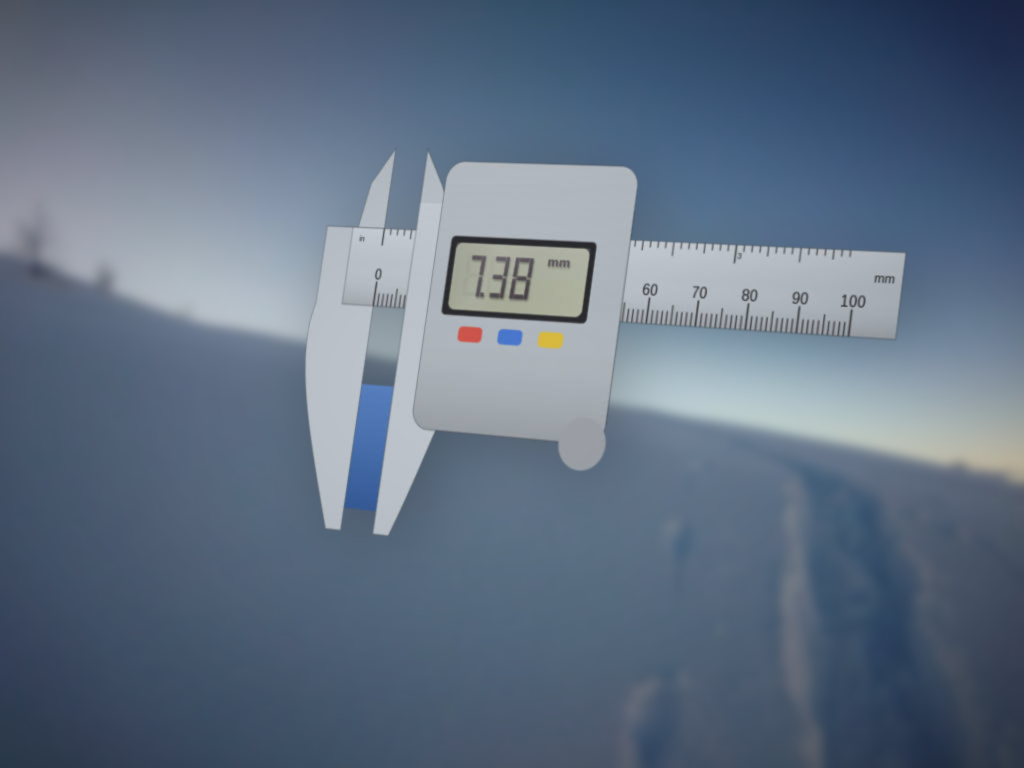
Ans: **7.38** mm
